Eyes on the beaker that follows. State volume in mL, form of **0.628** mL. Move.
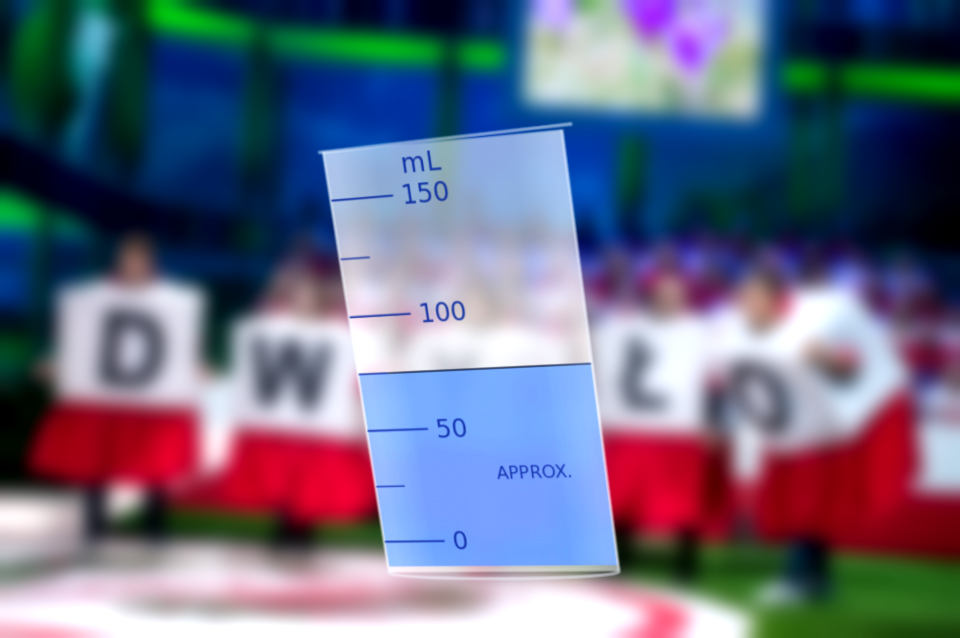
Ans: **75** mL
